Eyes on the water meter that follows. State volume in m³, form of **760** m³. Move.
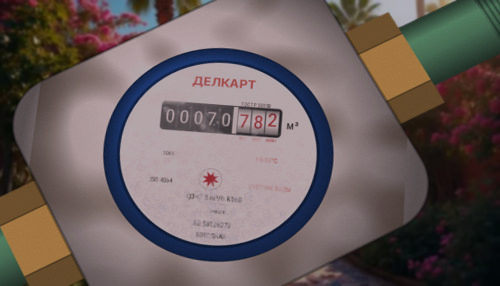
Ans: **70.782** m³
